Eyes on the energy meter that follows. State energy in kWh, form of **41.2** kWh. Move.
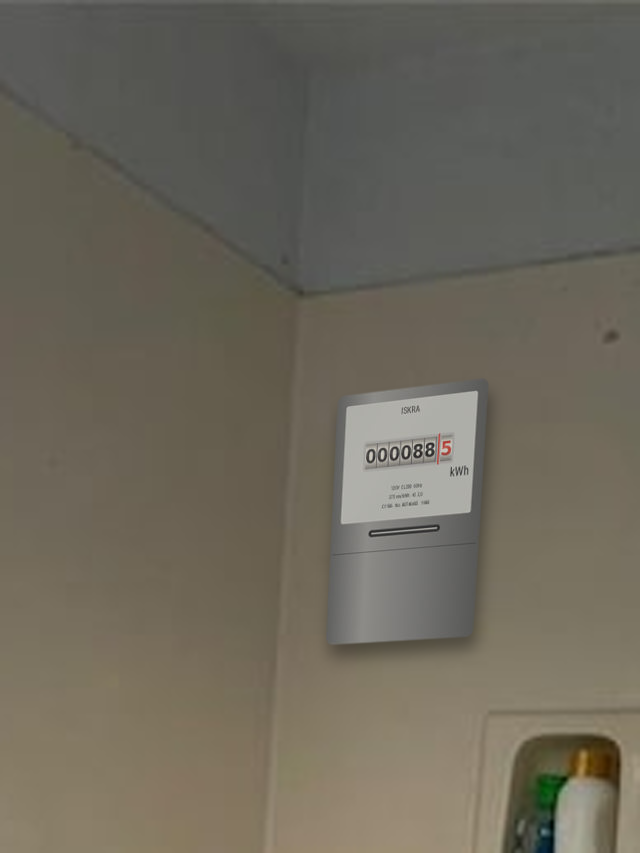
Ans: **88.5** kWh
